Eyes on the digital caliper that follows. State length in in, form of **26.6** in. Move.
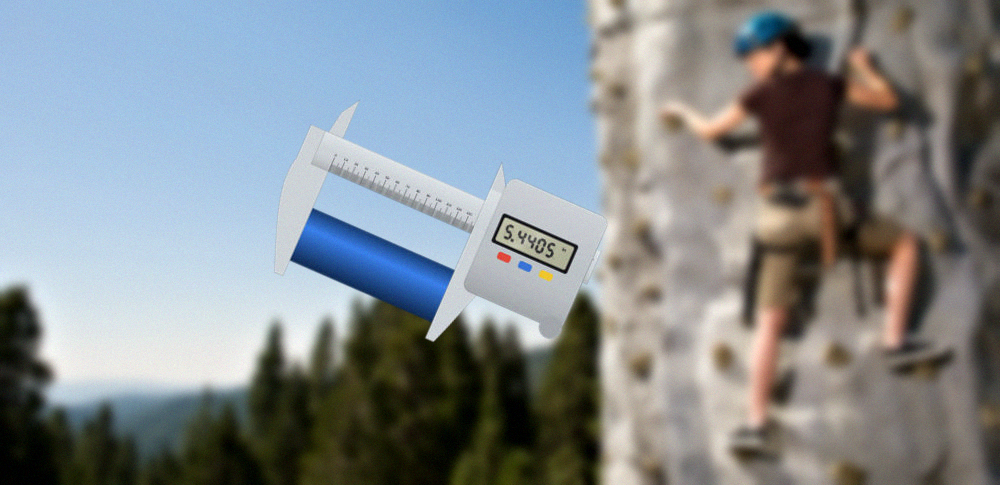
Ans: **5.4405** in
